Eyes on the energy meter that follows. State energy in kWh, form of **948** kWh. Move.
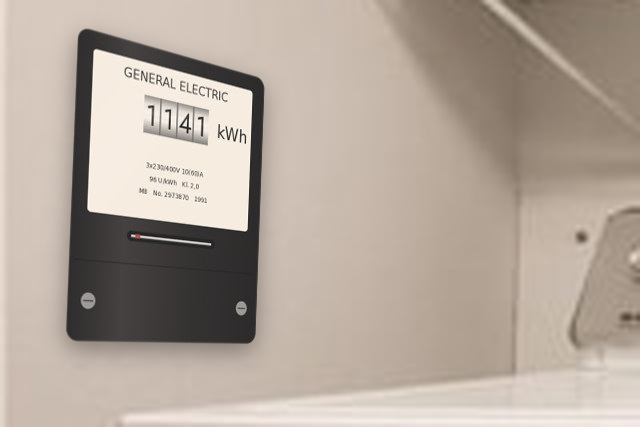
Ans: **1141** kWh
